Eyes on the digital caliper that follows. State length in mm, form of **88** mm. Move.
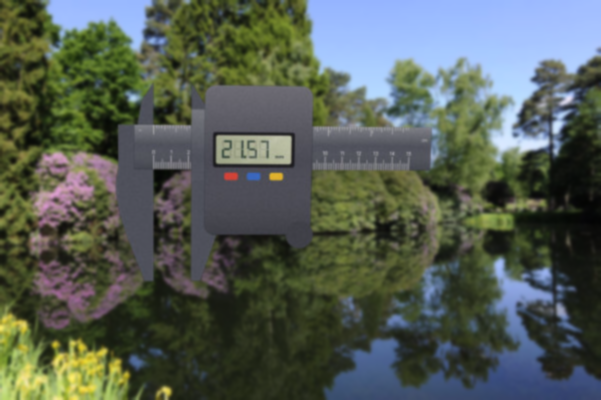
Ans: **21.57** mm
